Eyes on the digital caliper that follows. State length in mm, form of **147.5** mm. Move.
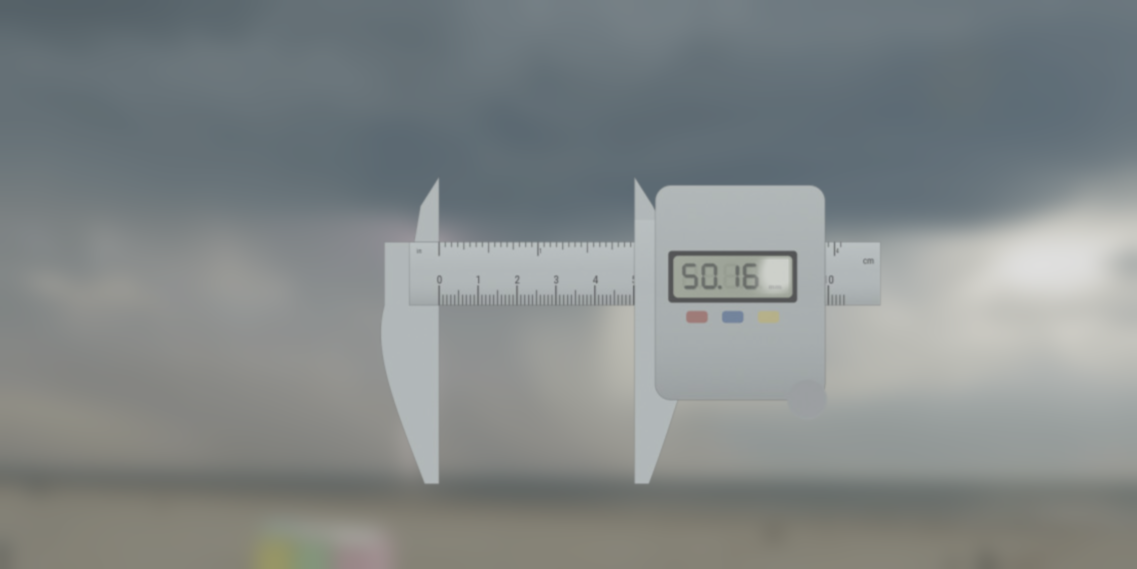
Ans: **50.16** mm
